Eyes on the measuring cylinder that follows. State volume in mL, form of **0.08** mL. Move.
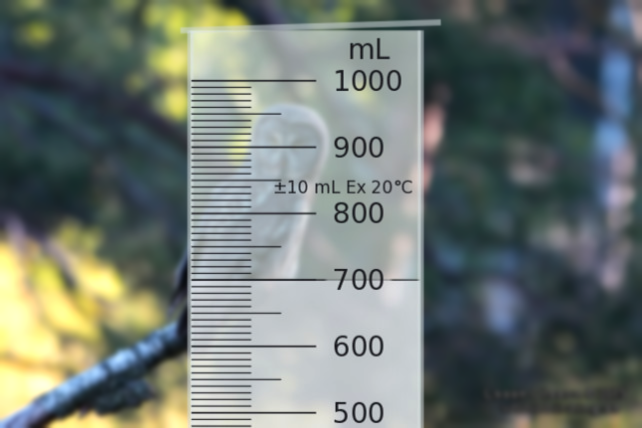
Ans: **700** mL
